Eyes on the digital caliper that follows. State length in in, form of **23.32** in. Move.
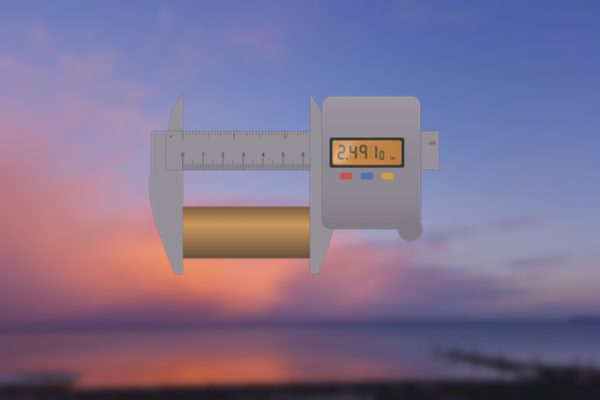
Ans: **2.4910** in
